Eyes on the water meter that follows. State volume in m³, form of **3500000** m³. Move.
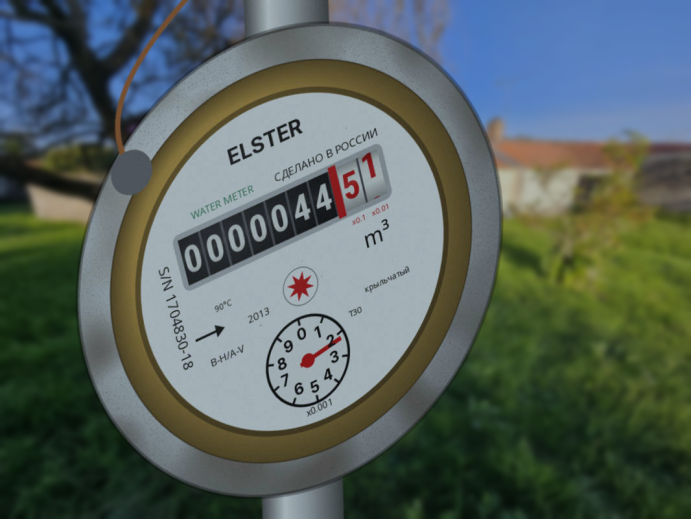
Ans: **44.512** m³
